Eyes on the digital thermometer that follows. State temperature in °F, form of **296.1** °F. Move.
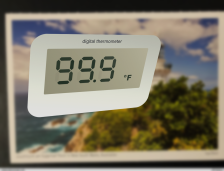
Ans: **99.9** °F
